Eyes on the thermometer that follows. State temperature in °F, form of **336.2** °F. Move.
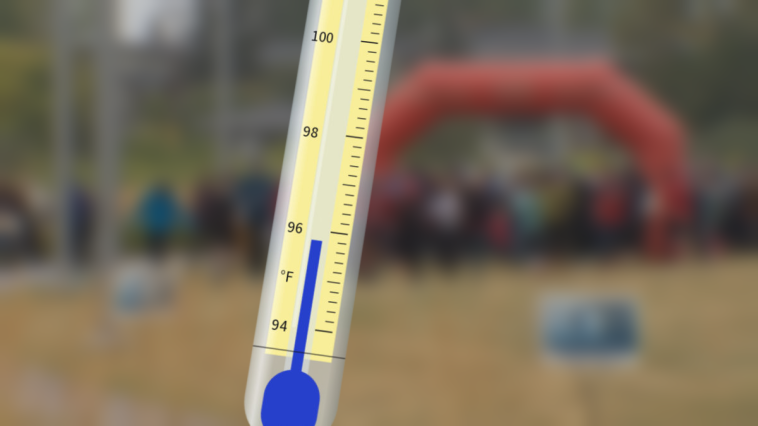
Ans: **95.8** °F
